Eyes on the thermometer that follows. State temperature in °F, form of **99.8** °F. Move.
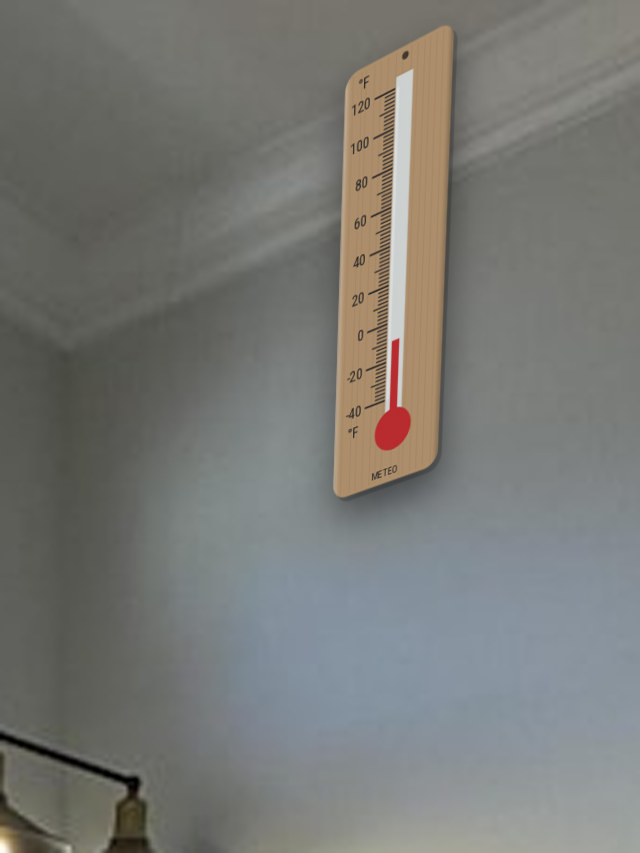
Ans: **-10** °F
